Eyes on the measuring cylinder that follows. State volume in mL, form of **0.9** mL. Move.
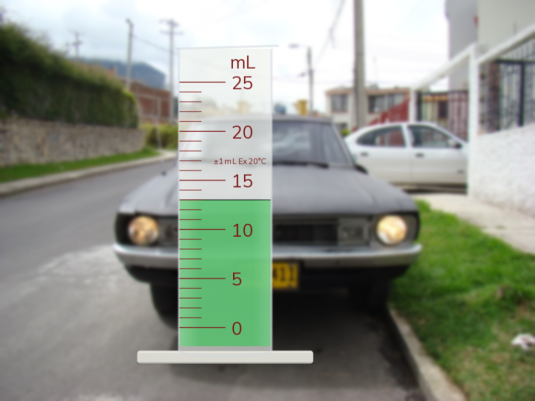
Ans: **13** mL
